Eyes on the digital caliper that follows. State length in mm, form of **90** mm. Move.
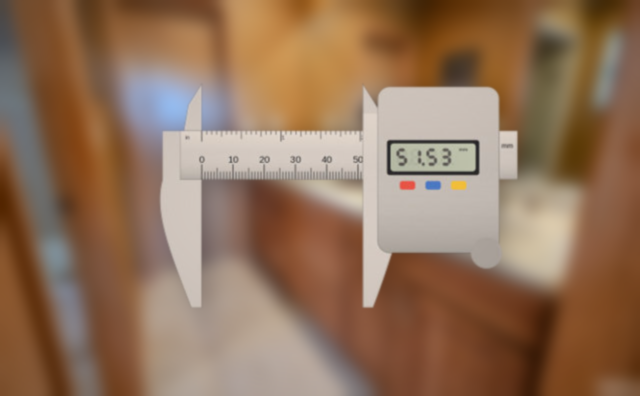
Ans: **51.53** mm
